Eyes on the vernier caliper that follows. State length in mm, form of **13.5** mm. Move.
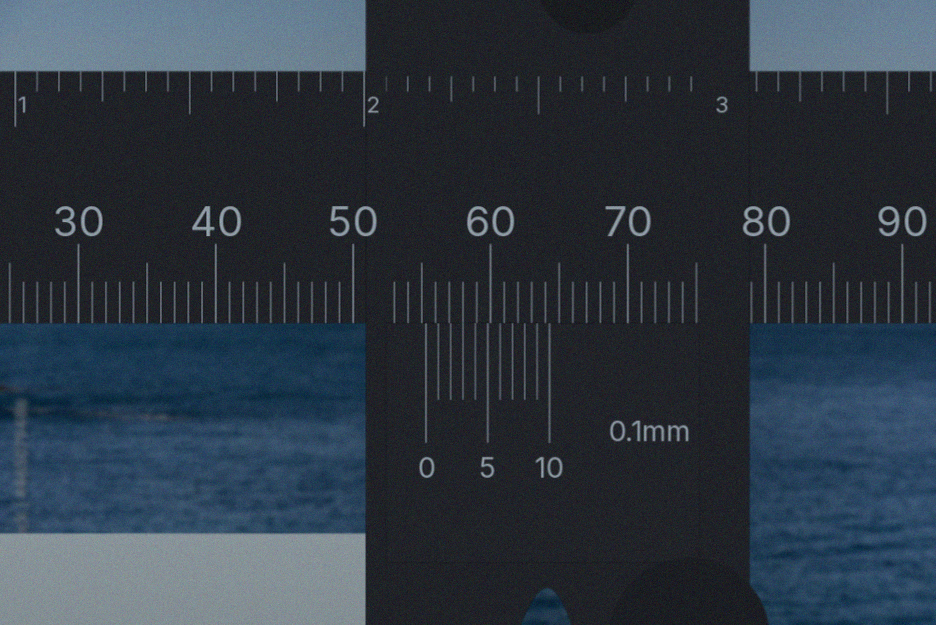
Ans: **55.3** mm
